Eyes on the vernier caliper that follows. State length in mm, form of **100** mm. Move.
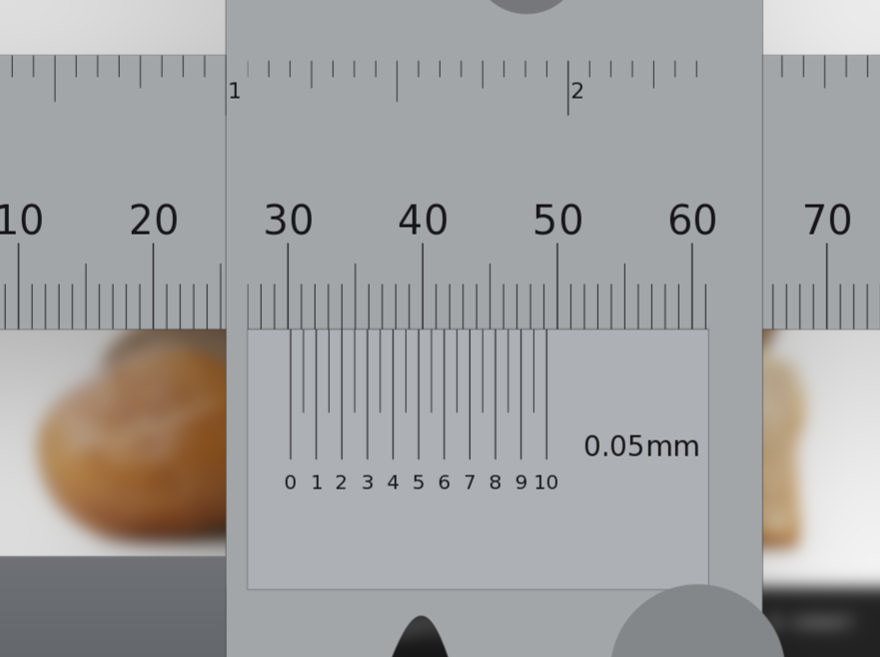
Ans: **30.2** mm
